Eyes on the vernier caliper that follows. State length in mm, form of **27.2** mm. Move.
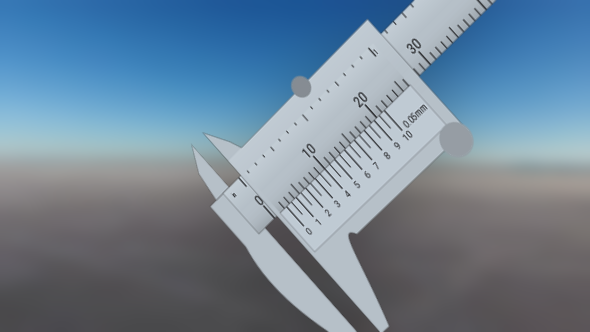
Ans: **2.4** mm
